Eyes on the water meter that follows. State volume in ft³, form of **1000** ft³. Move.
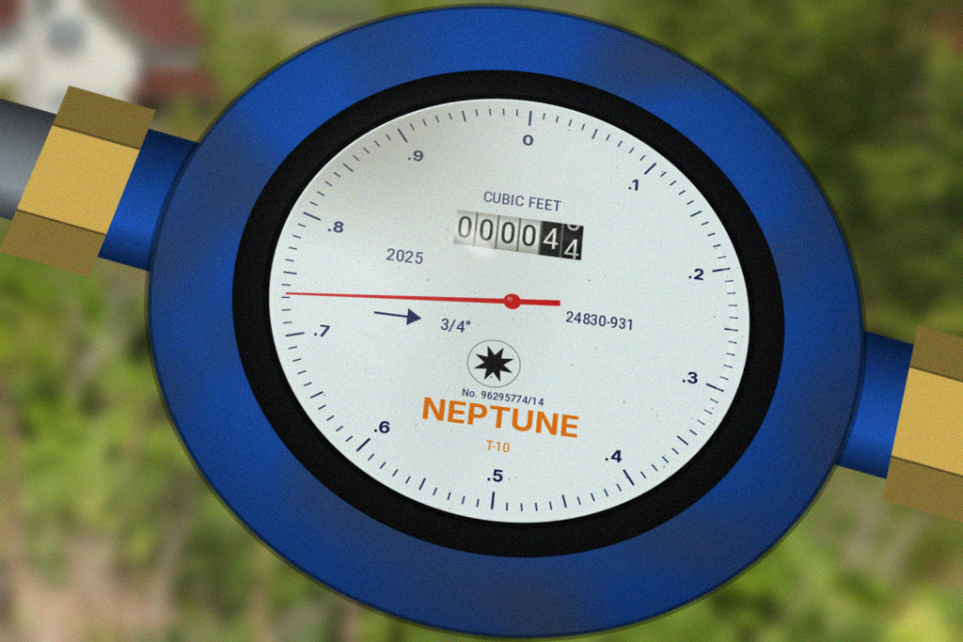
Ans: **43.73** ft³
